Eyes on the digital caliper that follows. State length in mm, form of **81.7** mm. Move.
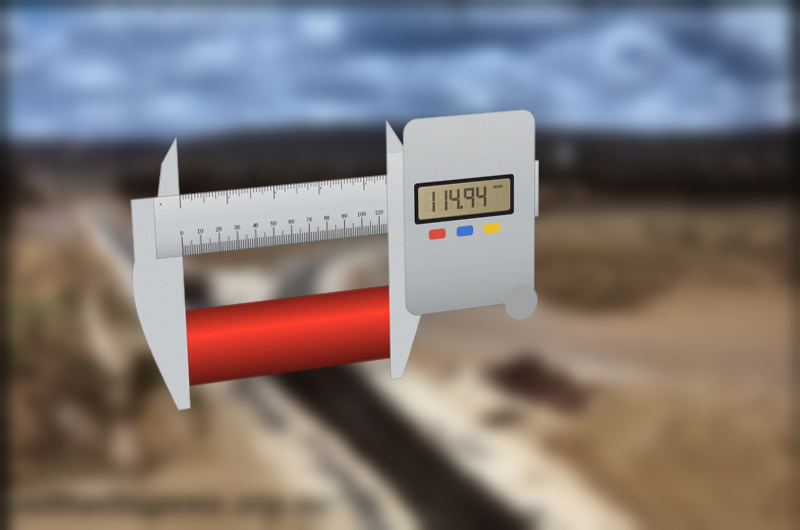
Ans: **114.94** mm
